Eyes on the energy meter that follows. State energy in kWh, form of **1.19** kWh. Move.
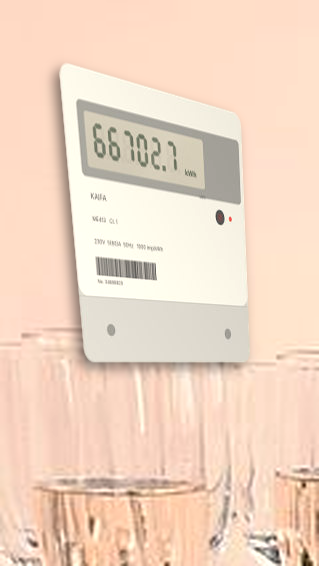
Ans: **66702.7** kWh
